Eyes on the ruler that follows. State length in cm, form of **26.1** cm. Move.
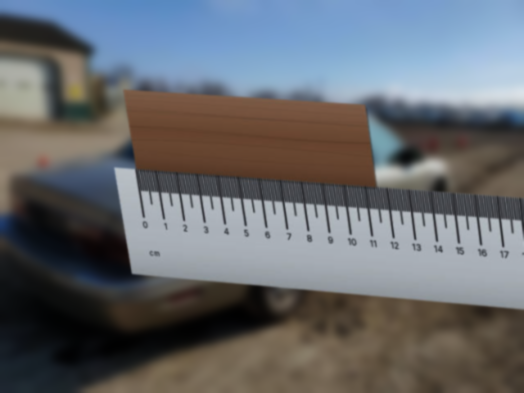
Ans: **11.5** cm
